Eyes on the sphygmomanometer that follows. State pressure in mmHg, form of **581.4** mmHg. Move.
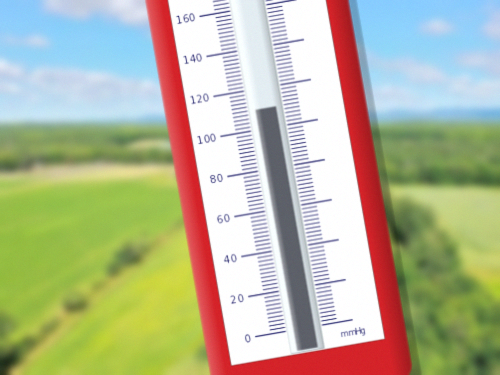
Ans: **110** mmHg
